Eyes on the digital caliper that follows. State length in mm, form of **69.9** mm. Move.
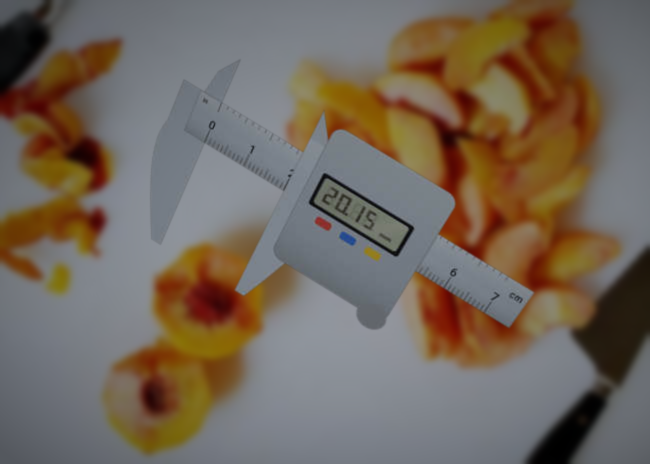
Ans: **20.15** mm
